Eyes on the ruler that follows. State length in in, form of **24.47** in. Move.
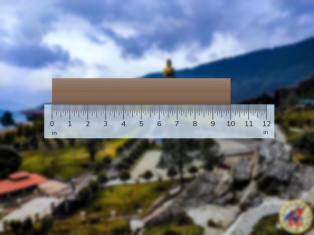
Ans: **10** in
